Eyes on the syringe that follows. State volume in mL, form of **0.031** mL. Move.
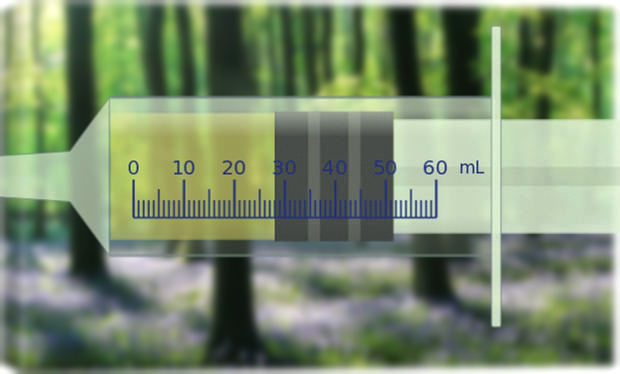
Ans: **28** mL
